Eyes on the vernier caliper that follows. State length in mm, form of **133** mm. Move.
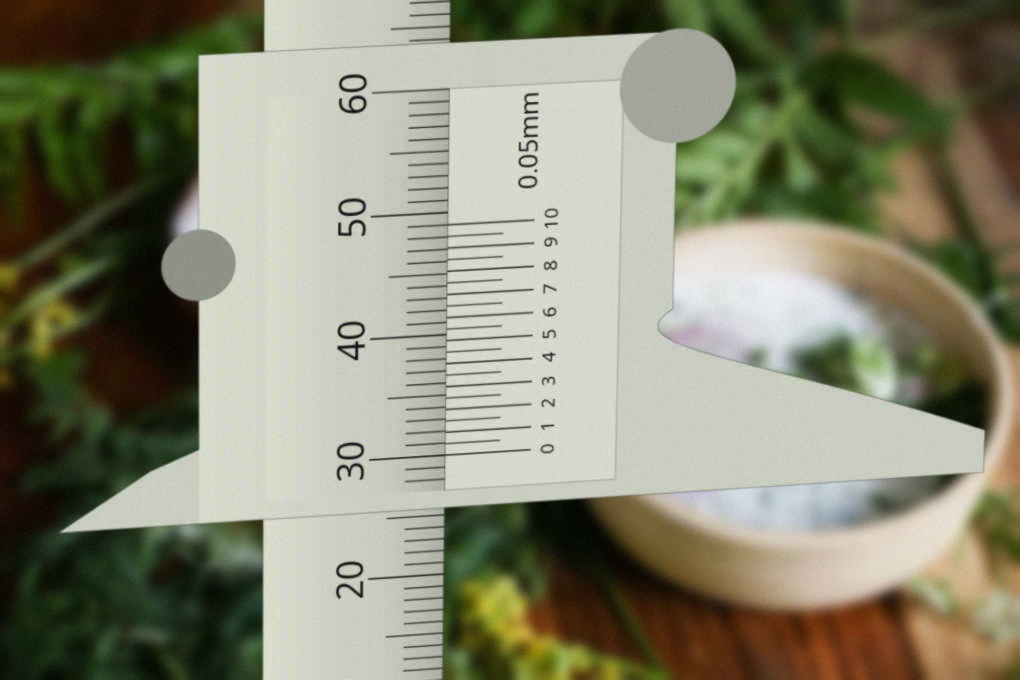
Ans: **30.0** mm
